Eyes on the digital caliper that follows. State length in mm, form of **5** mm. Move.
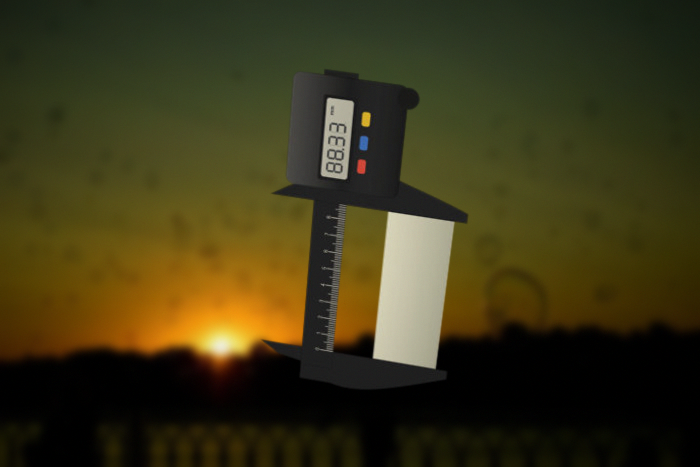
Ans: **88.33** mm
